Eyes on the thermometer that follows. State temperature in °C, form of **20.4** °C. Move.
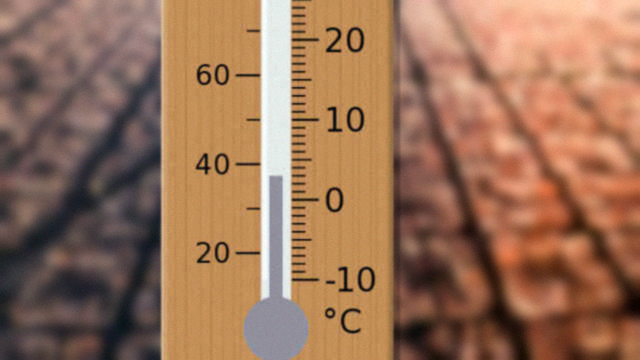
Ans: **3** °C
